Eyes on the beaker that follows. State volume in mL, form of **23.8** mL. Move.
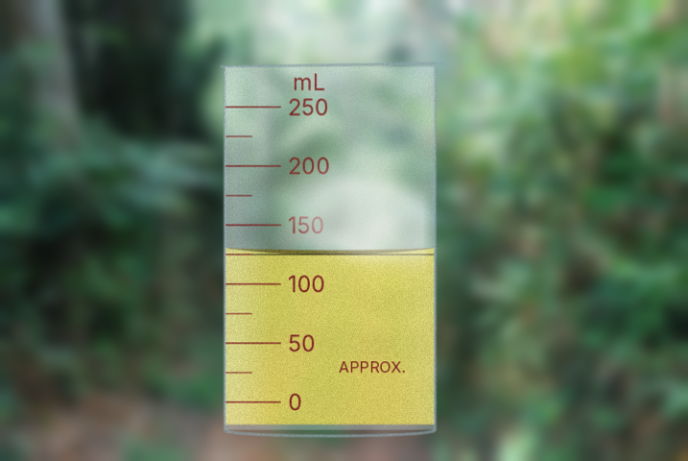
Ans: **125** mL
